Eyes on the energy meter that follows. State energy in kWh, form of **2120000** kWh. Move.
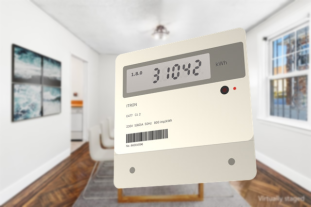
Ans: **31042** kWh
